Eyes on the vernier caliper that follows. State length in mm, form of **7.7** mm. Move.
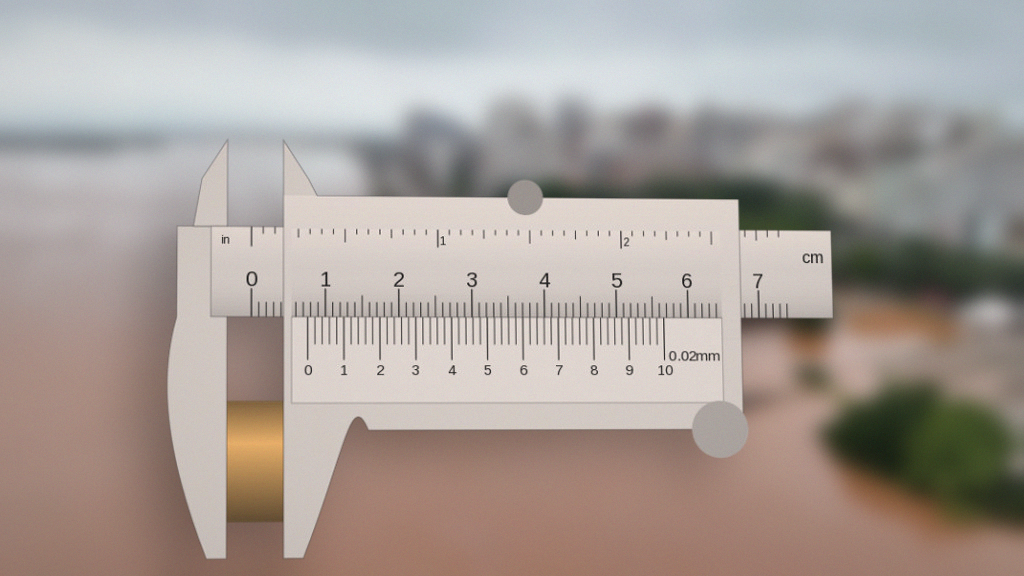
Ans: **7.6** mm
